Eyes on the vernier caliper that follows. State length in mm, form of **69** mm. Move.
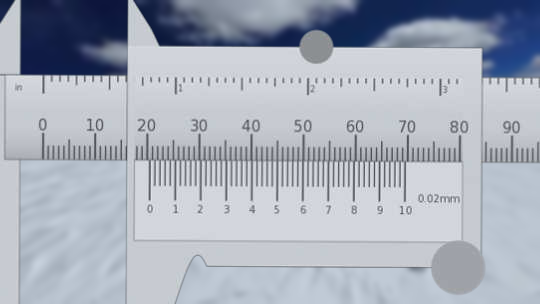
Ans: **20.5** mm
